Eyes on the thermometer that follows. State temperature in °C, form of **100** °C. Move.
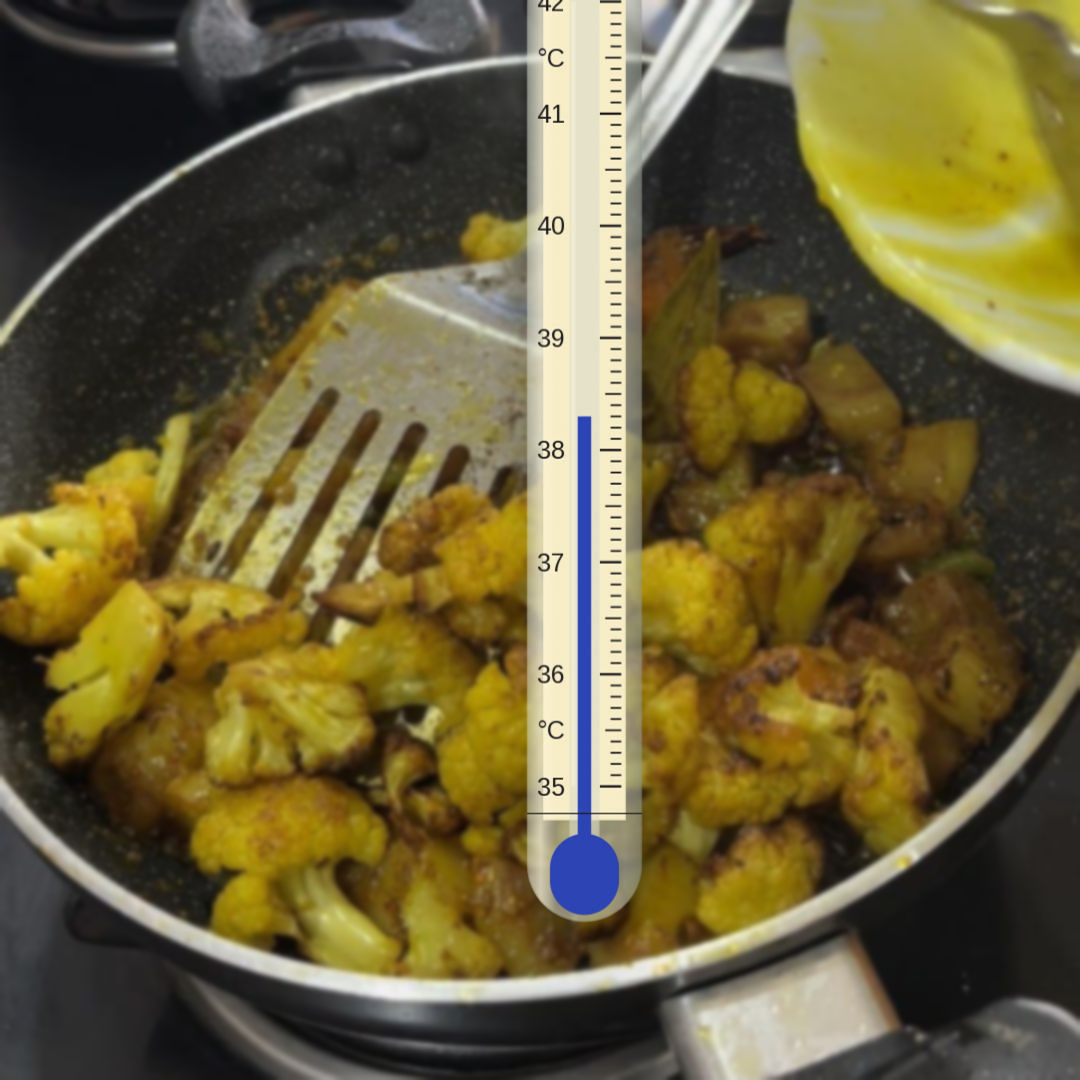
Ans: **38.3** °C
